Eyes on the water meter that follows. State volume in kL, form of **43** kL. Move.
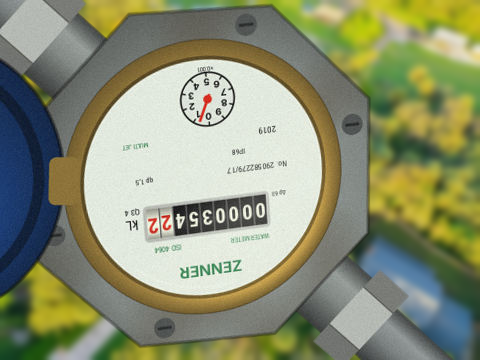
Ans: **354.220** kL
